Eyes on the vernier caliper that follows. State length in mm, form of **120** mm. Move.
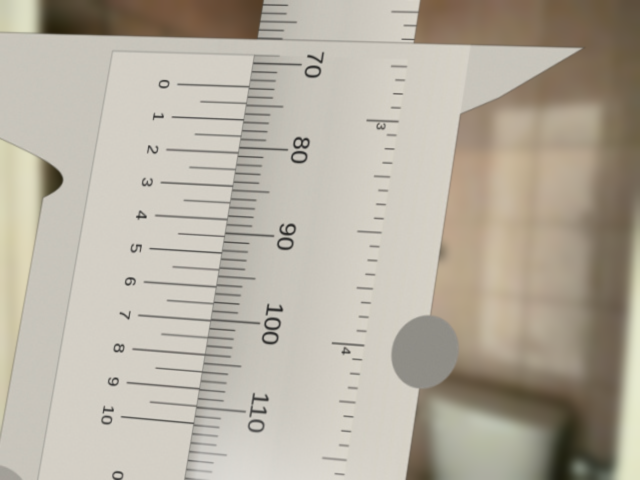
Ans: **72.8** mm
